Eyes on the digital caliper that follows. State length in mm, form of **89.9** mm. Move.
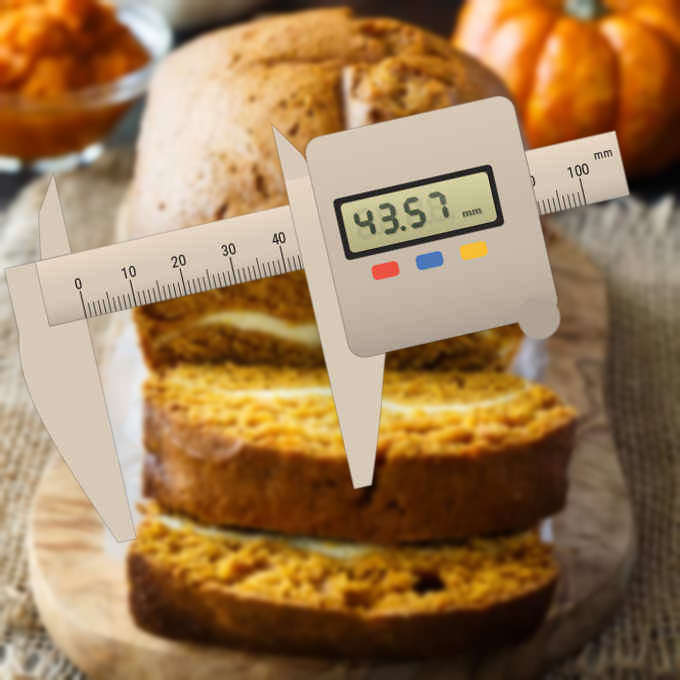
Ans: **43.57** mm
